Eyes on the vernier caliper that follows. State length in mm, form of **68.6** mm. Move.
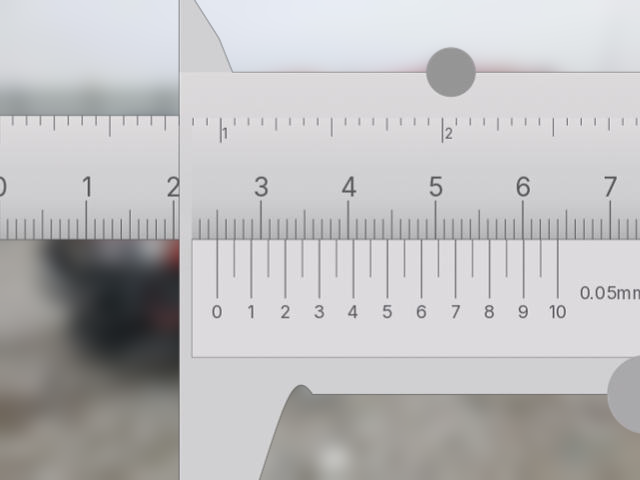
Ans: **25.0** mm
